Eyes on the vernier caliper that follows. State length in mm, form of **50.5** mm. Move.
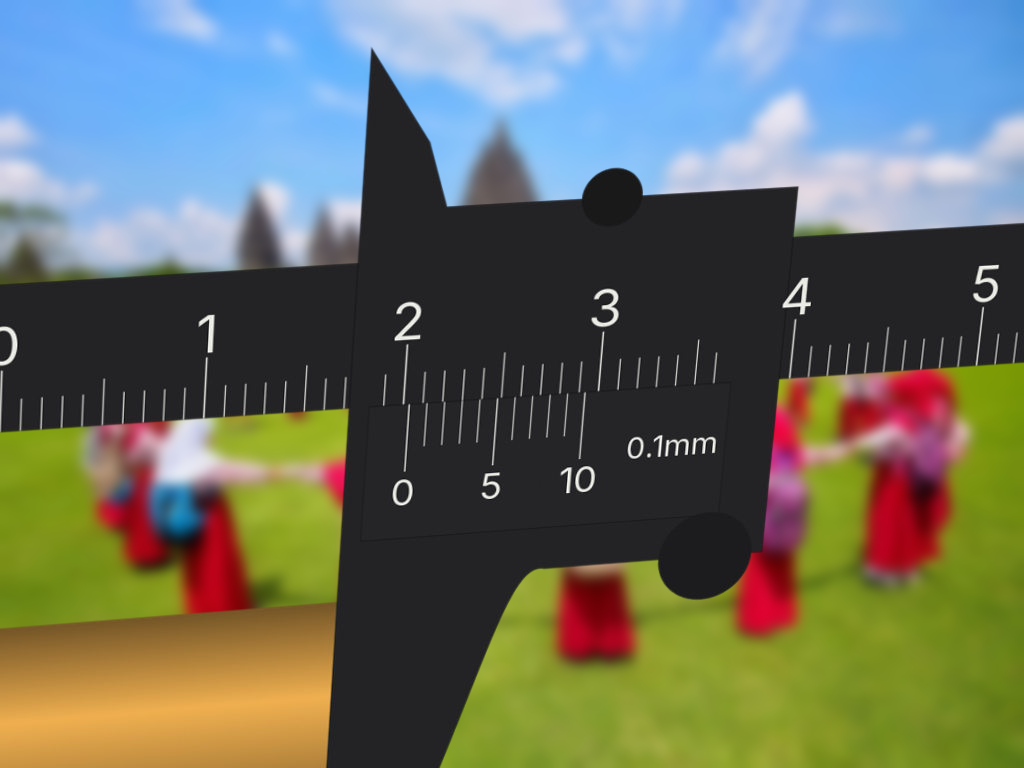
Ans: **20.3** mm
